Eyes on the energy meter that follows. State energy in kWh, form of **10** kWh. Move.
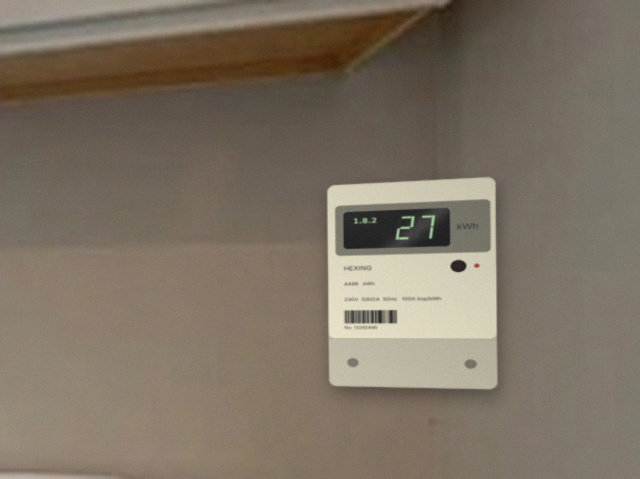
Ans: **27** kWh
